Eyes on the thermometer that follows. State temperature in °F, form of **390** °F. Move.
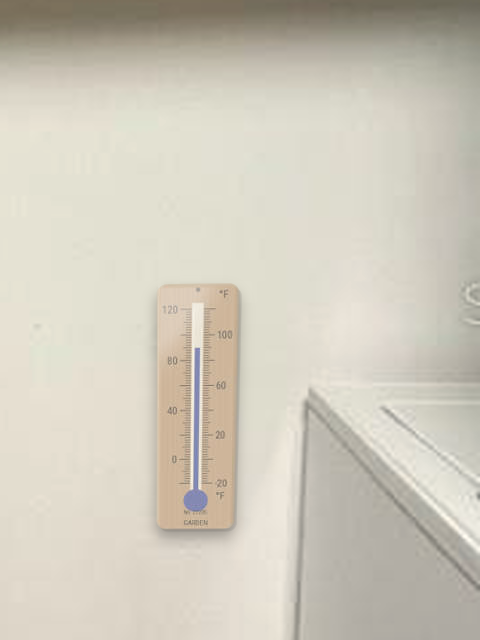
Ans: **90** °F
